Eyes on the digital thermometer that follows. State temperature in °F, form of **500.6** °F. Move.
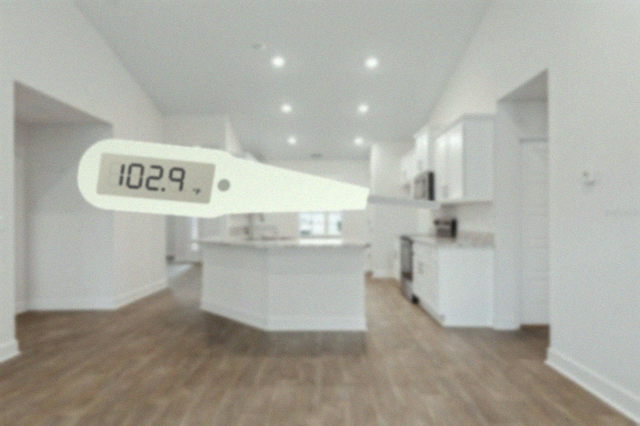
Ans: **102.9** °F
